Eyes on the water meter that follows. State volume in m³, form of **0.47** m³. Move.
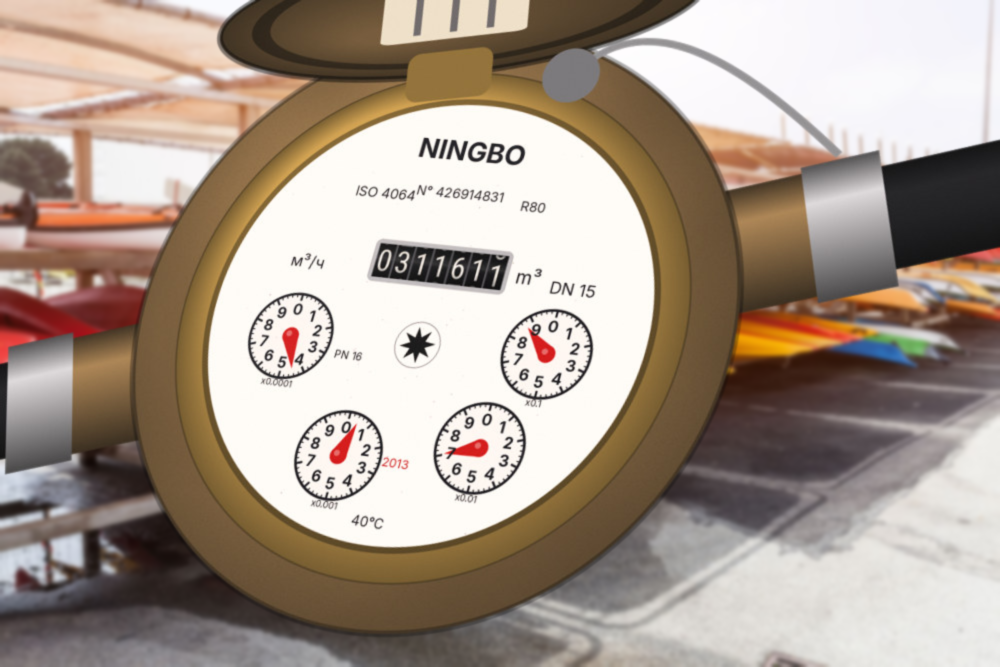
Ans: **311610.8704** m³
